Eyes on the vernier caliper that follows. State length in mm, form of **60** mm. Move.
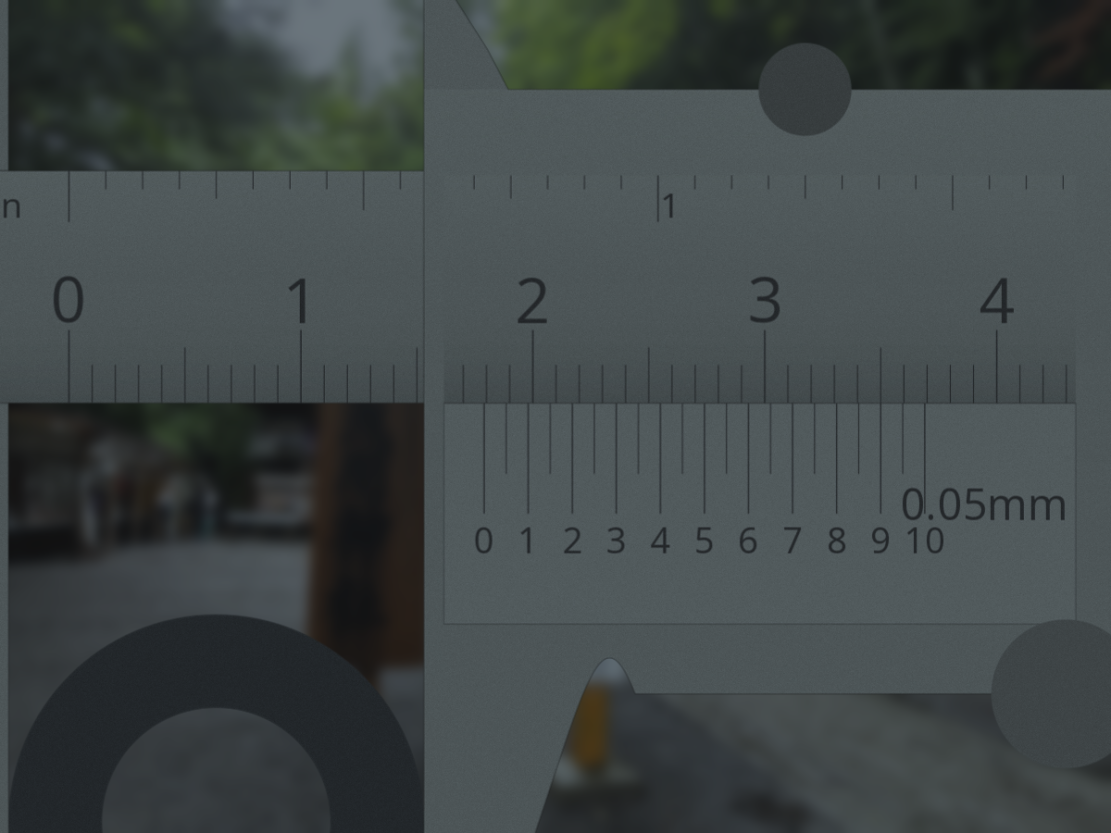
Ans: **17.90** mm
